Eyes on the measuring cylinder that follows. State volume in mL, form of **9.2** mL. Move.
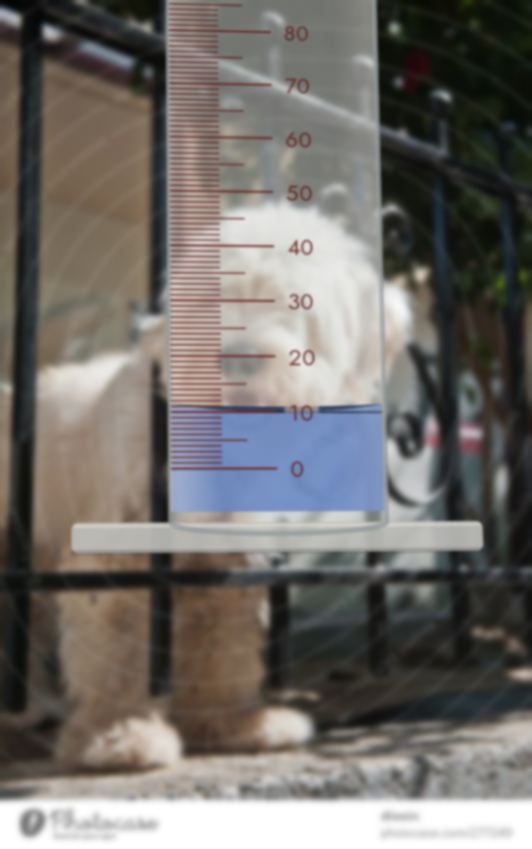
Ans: **10** mL
